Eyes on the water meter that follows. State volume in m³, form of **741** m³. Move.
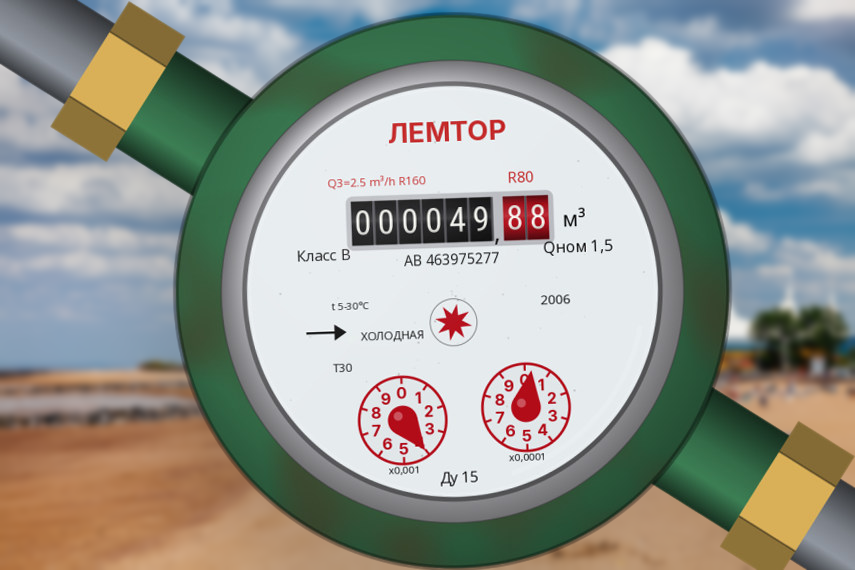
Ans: **49.8840** m³
